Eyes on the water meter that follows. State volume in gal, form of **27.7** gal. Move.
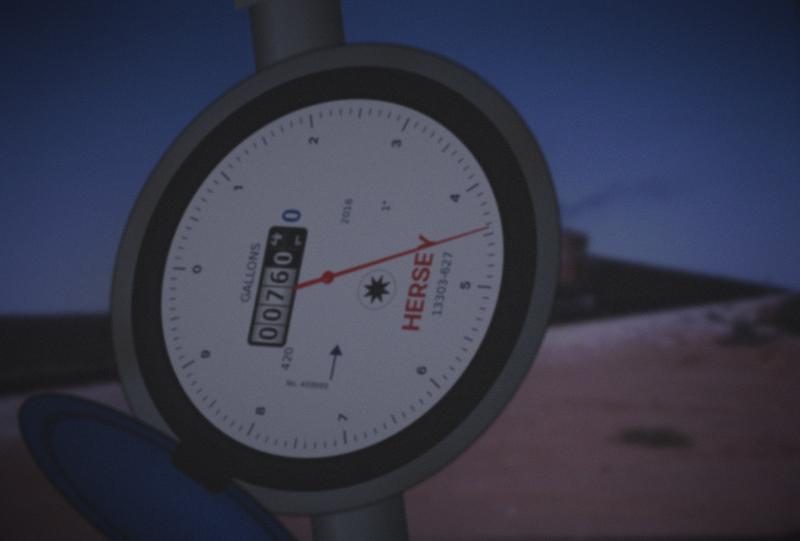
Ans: **76044.4** gal
